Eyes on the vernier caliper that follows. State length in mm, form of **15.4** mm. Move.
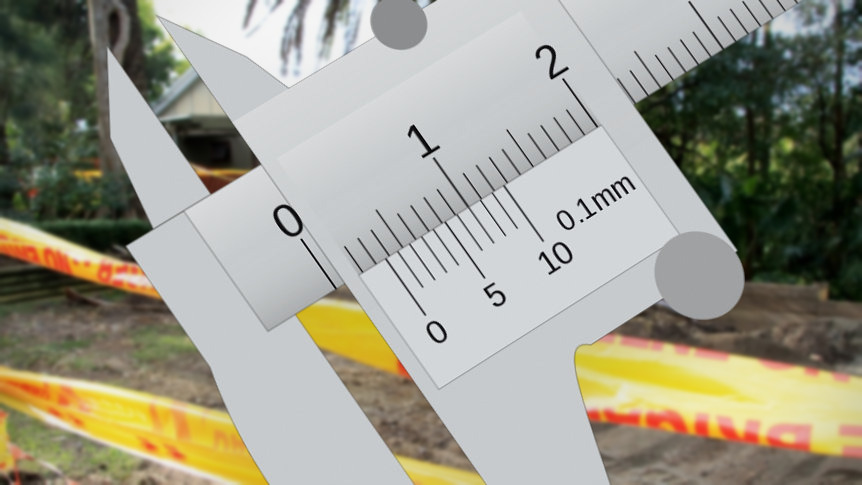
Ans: **3.7** mm
